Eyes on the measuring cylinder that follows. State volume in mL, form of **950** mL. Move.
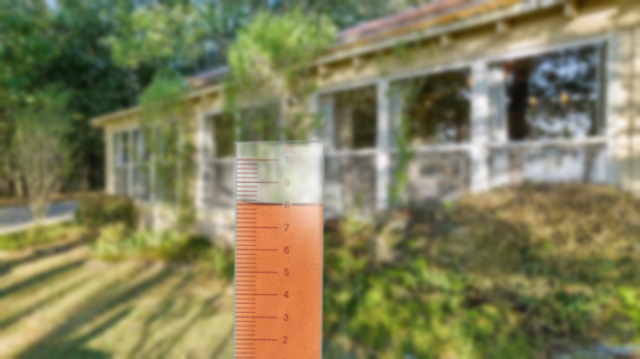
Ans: **8** mL
